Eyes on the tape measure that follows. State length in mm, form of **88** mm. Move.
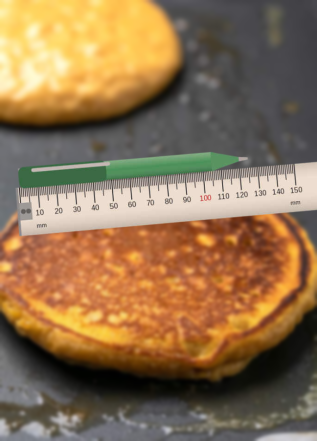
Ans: **125** mm
